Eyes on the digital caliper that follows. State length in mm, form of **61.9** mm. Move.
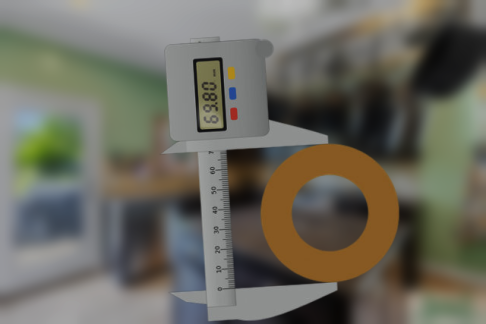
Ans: **69.80** mm
